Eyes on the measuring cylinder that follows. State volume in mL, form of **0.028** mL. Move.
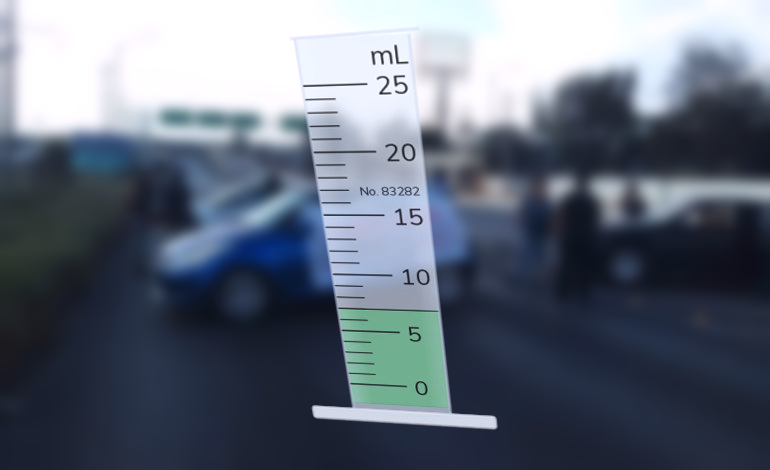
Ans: **7** mL
